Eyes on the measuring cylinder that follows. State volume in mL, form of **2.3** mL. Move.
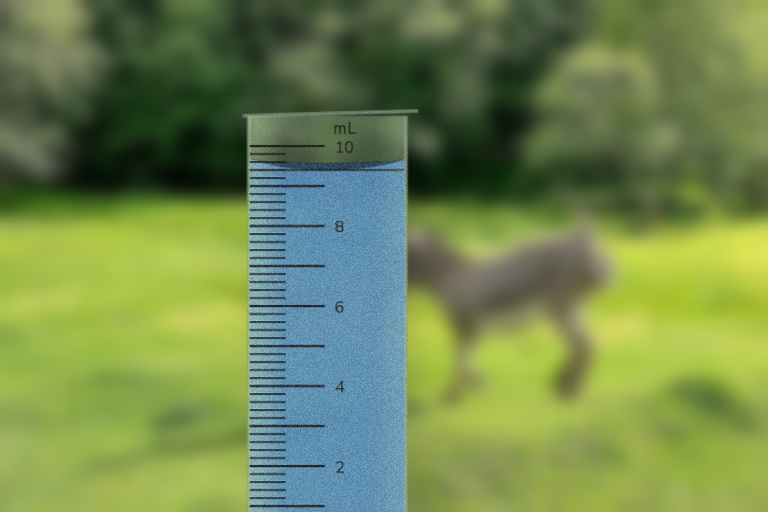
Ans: **9.4** mL
